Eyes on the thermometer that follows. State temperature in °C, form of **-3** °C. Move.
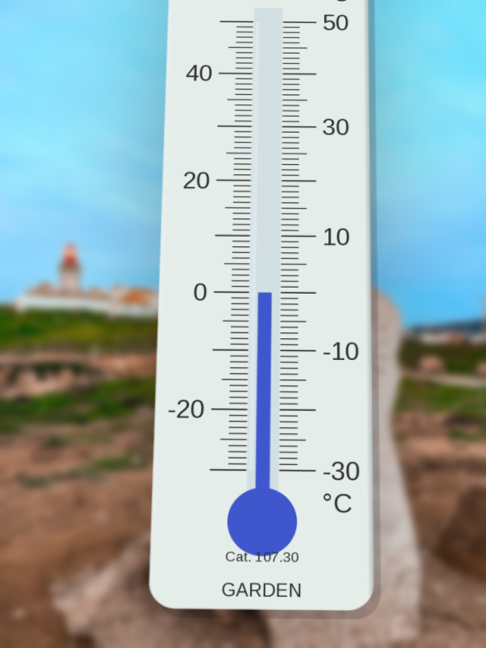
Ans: **0** °C
